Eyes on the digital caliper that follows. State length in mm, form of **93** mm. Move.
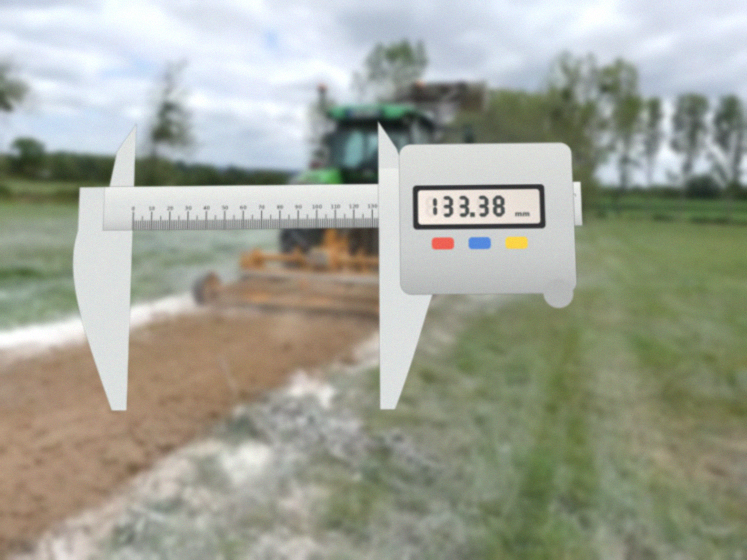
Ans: **133.38** mm
